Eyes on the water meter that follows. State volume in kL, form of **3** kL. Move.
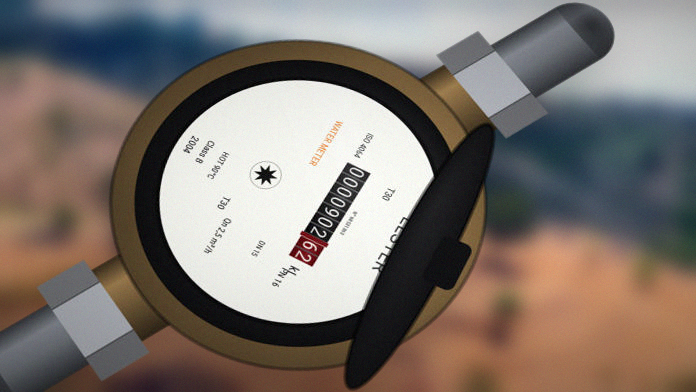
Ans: **902.62** kL
